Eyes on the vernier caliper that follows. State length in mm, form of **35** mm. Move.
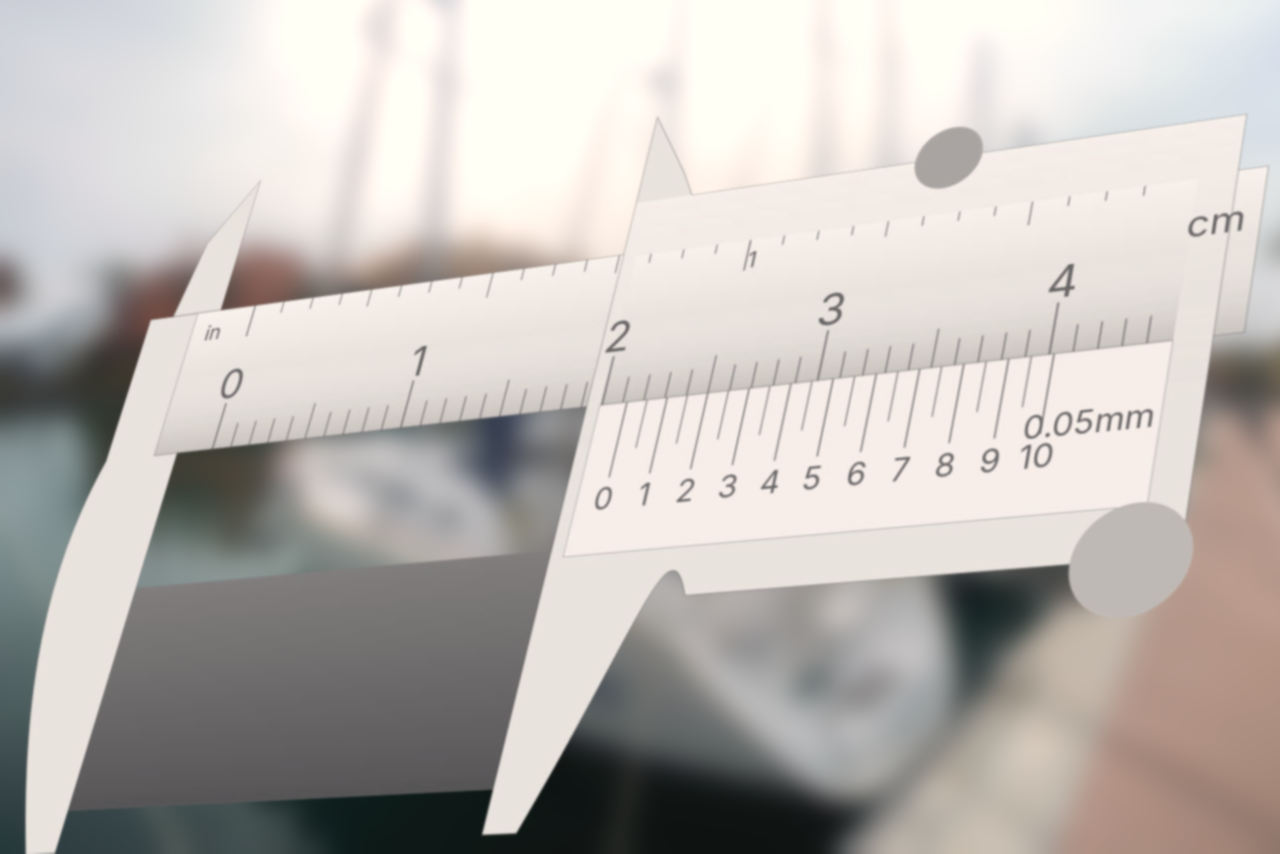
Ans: **21.2** mm
